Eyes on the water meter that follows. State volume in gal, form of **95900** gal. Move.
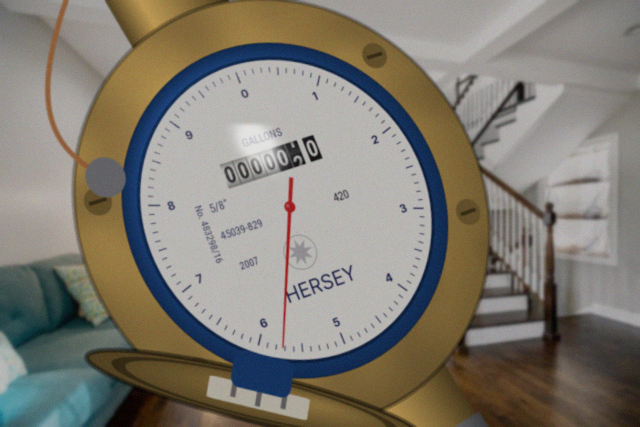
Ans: **15.7** gal
